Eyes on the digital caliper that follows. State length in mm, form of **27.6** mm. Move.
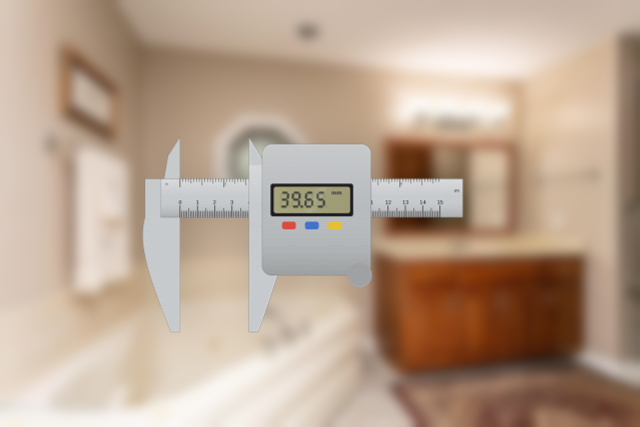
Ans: **39.65** mm
